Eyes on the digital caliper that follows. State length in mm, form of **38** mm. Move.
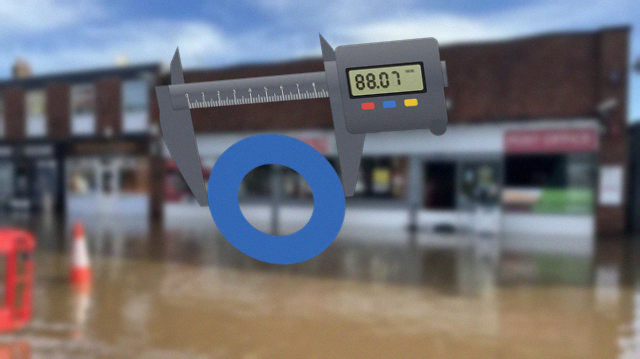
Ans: **88.07** mm
